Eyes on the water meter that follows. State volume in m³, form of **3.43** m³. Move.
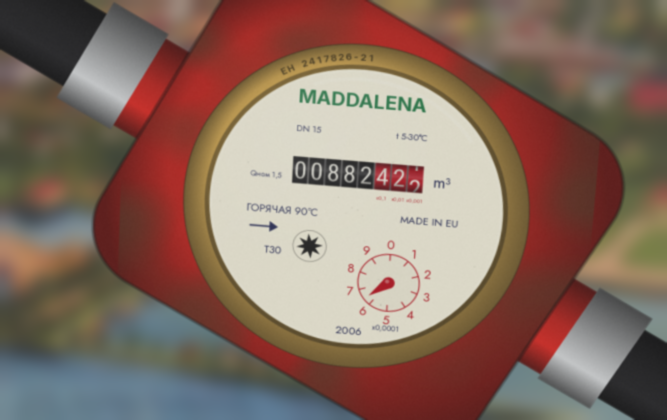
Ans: **882.4216** m³
